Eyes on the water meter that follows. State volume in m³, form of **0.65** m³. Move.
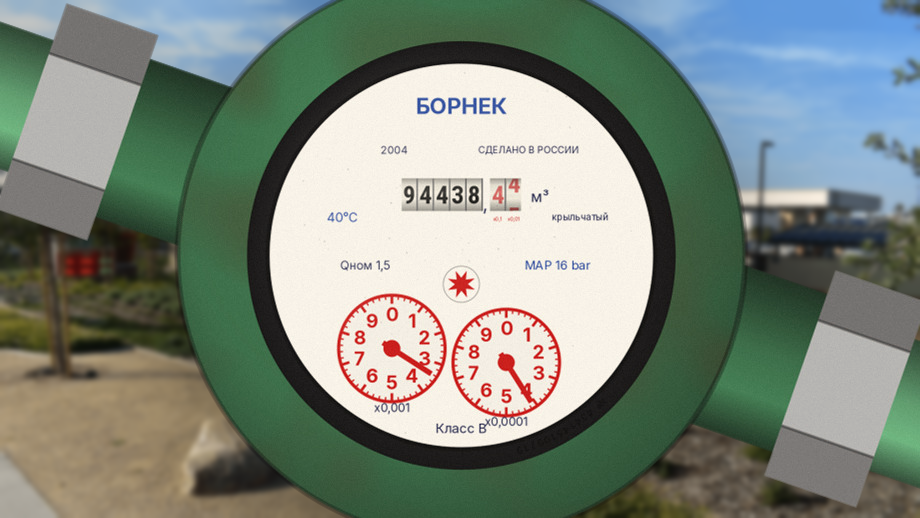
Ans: **94438.4434** m³
